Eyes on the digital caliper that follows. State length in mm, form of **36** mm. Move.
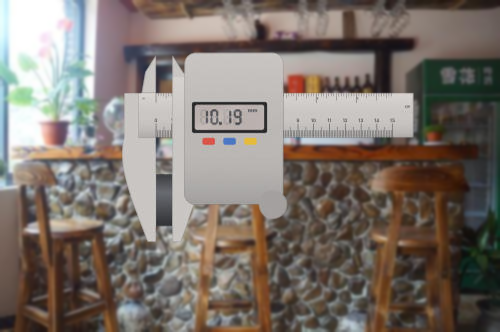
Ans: **10.19** mm
